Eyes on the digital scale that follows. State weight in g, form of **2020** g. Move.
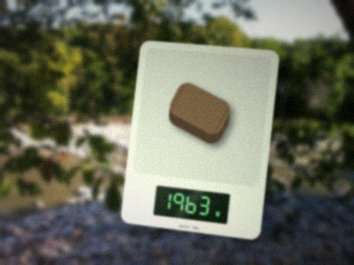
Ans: **1963** g
